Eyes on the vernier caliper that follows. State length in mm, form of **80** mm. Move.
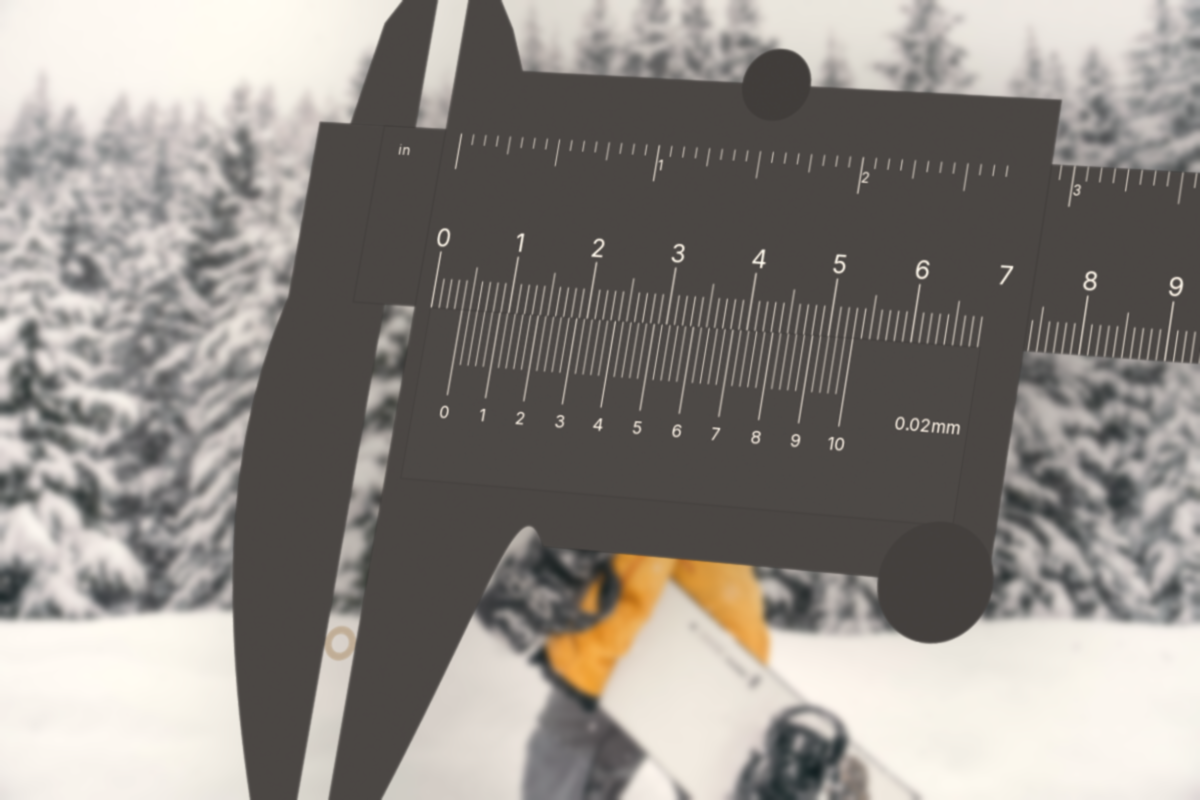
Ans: **4.0** mm
